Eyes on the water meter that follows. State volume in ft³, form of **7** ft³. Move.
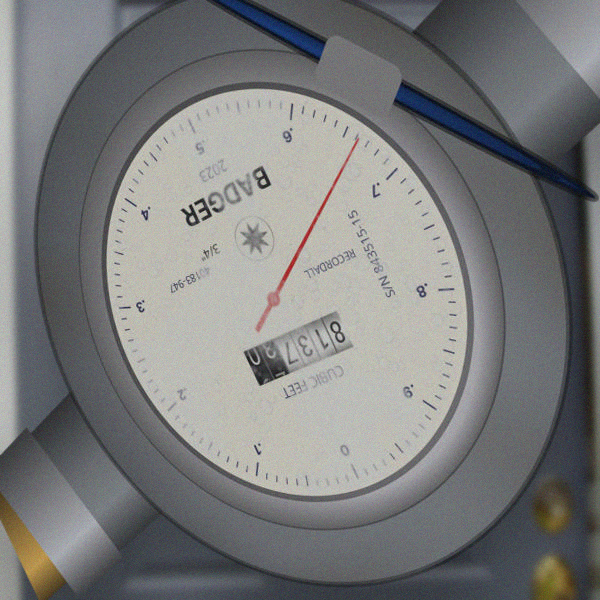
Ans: **813729.66** ft³
